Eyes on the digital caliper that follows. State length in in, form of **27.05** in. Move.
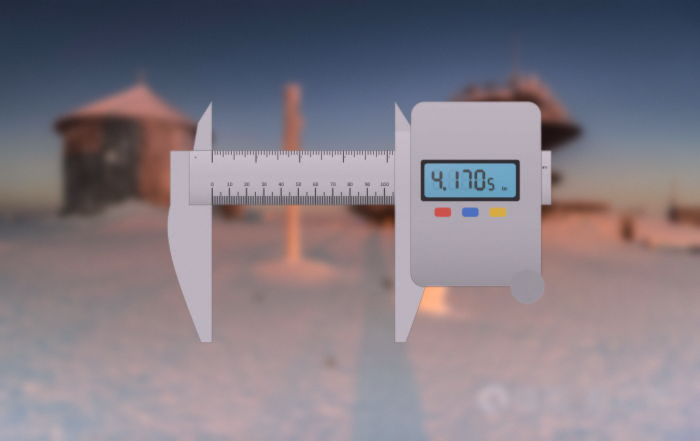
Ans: **4.1705** in
